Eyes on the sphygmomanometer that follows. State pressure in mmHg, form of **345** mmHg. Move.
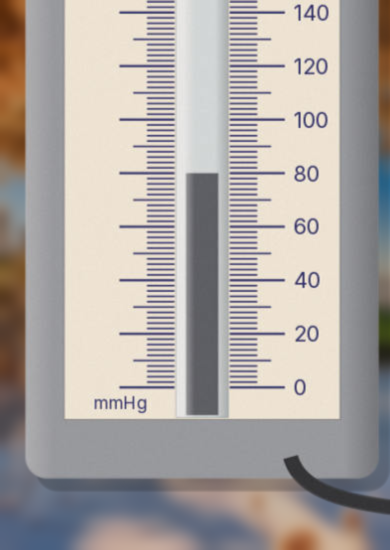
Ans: **80** mmHg
